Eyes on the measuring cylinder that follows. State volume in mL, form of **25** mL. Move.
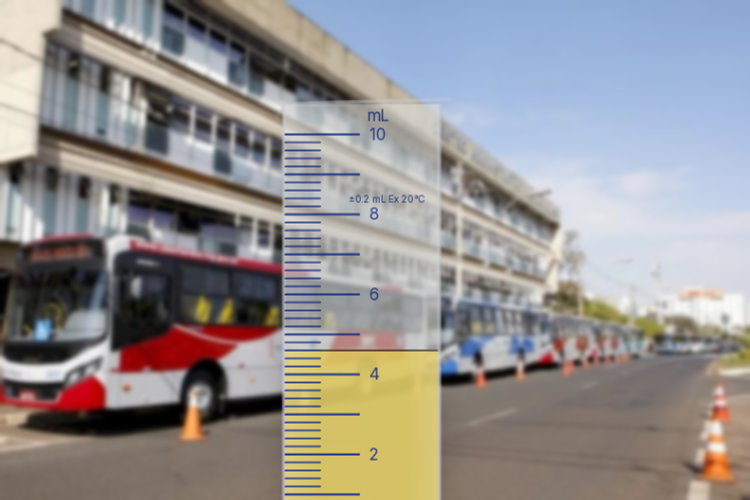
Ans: **4.6** mL
